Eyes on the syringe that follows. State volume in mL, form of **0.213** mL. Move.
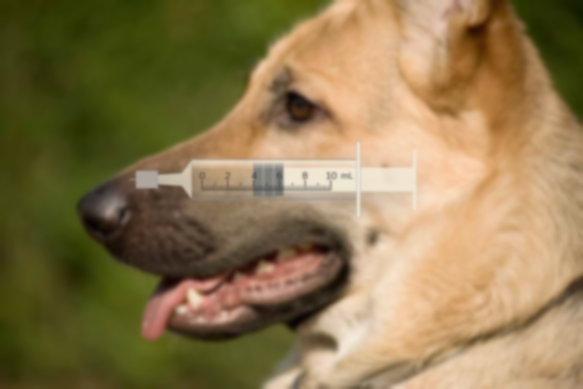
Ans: **4** mL
